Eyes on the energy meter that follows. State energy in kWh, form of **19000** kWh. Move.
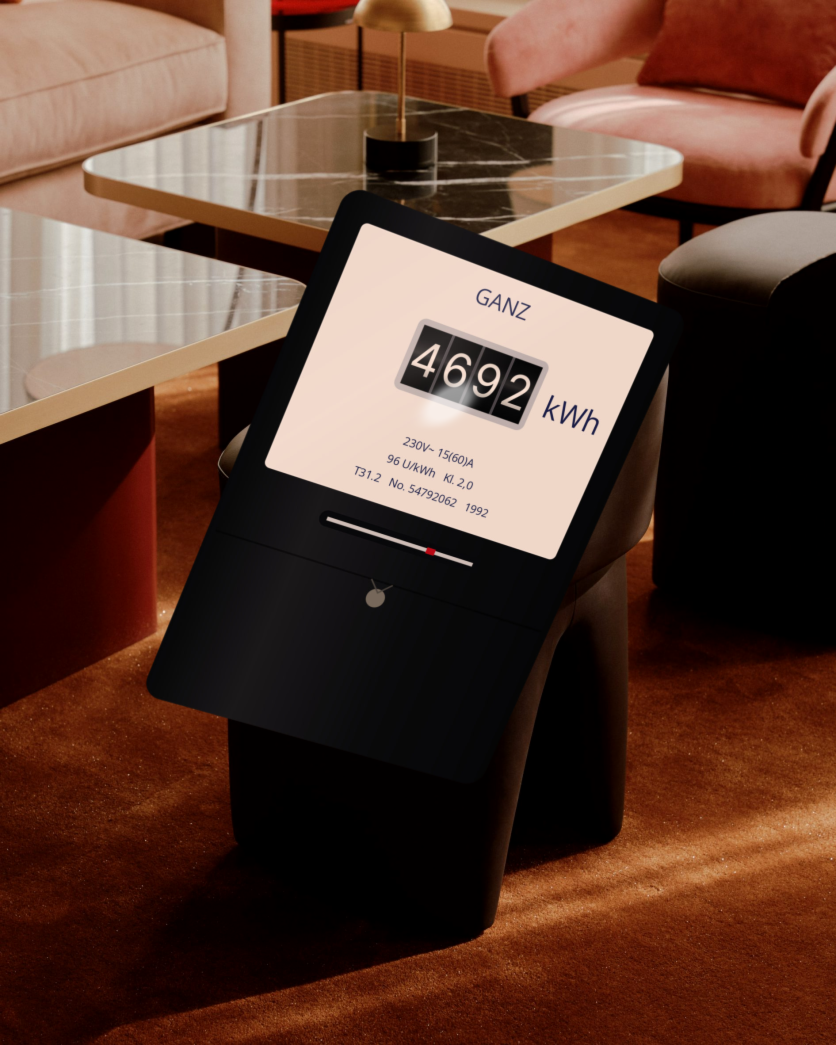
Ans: **4692** kWh
